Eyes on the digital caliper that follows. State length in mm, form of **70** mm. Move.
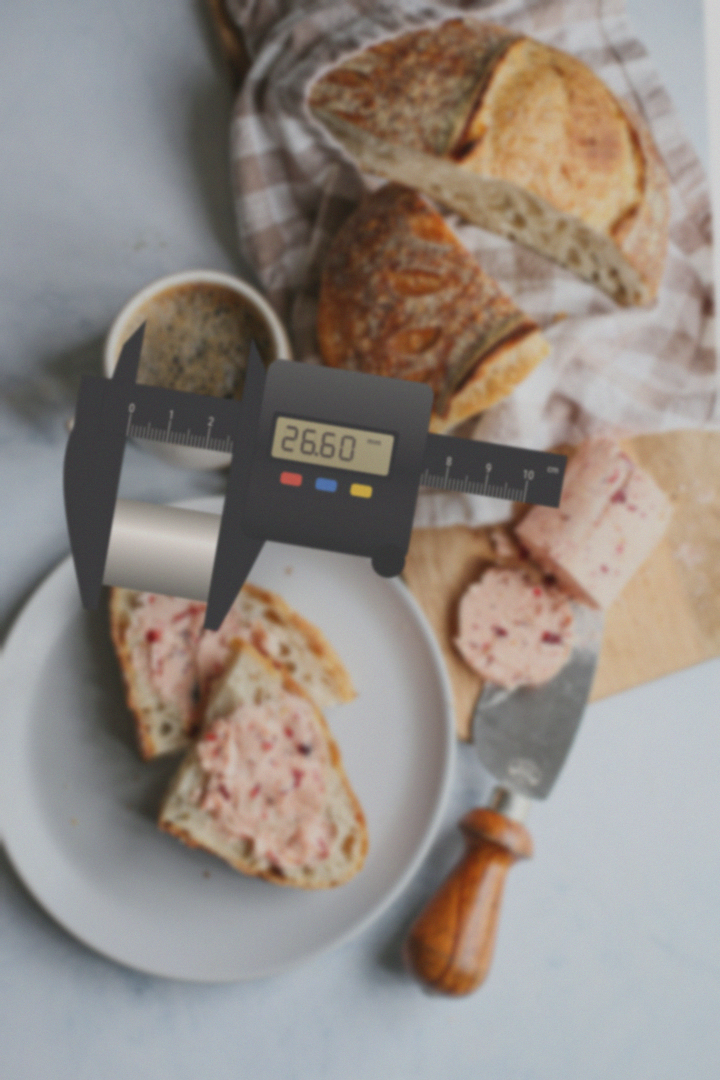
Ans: **26.60** mm
